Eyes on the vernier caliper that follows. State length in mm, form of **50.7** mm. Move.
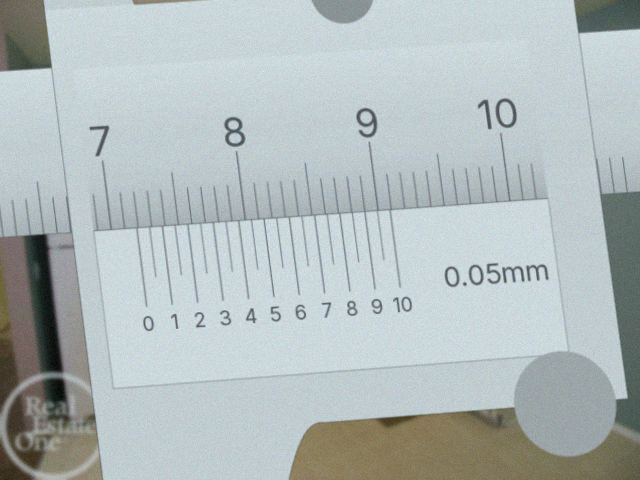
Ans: **71.9** mm
